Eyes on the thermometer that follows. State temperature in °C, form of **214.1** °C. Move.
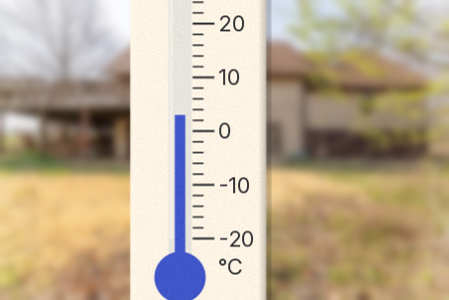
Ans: **3** °C
